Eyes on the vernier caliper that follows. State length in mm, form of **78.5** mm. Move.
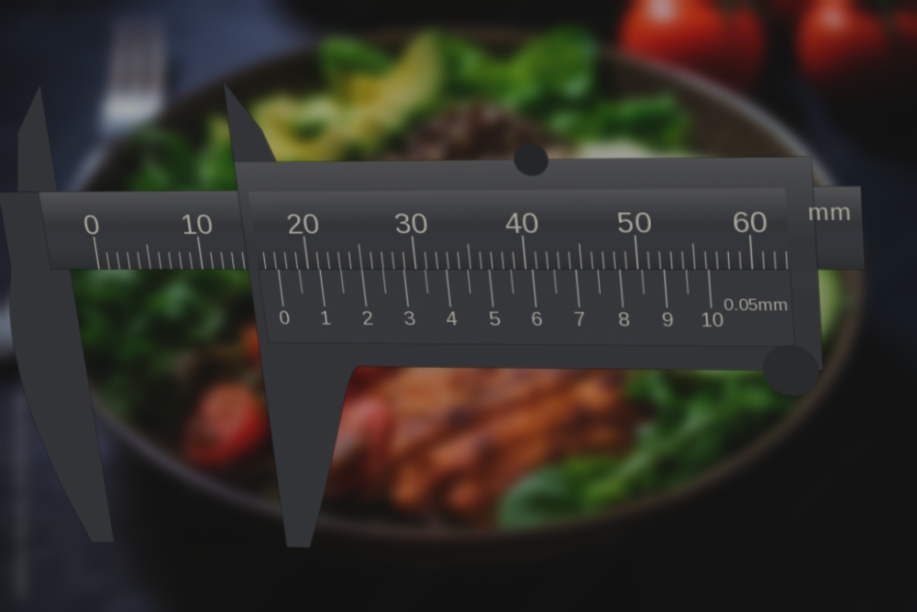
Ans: **17.2** mm
